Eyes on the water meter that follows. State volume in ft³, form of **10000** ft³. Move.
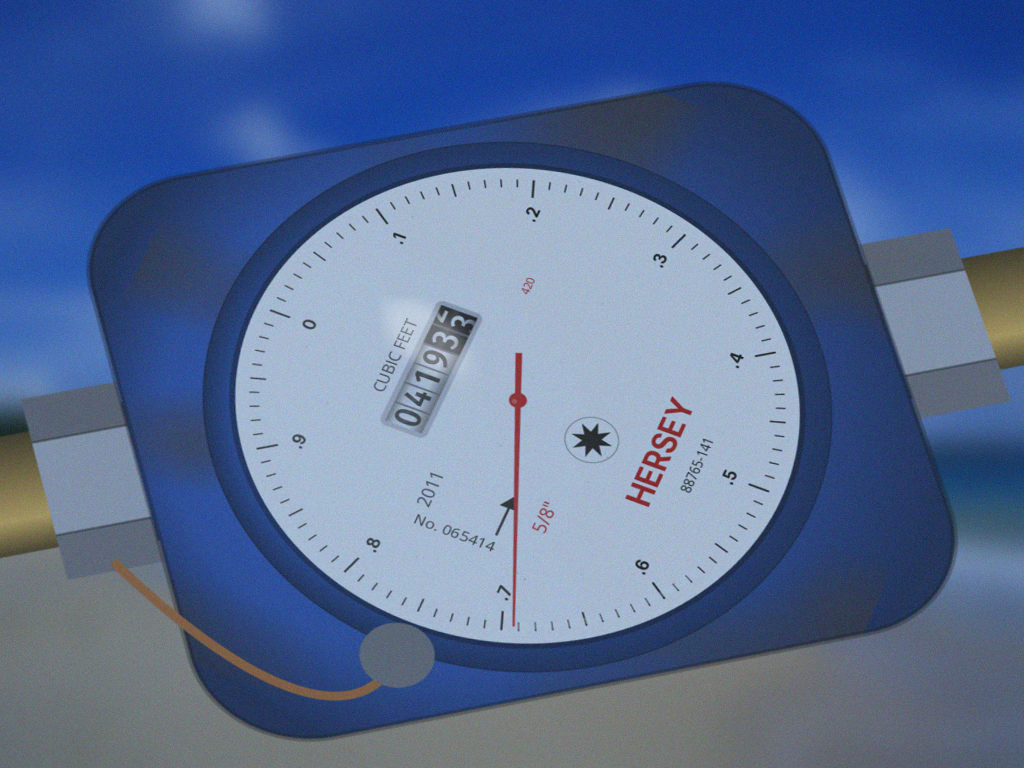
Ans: **41932.69** ft³
